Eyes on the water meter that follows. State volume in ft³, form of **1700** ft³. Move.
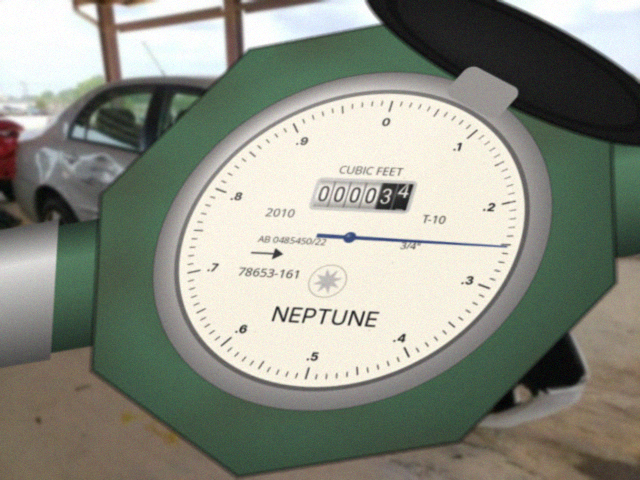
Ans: **34.25** ft³
